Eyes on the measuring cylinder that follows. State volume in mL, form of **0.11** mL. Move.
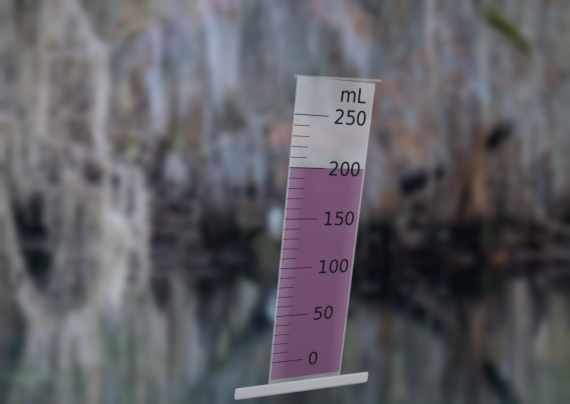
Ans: **200** mL
